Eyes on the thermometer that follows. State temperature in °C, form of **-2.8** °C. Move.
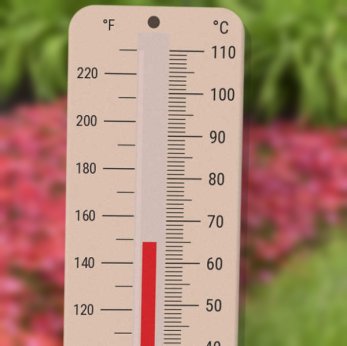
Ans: **65** °C
